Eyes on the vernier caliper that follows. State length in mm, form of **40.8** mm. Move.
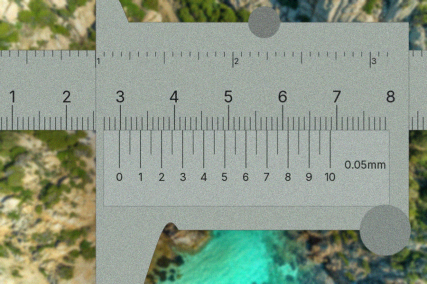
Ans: **29.8** mm
